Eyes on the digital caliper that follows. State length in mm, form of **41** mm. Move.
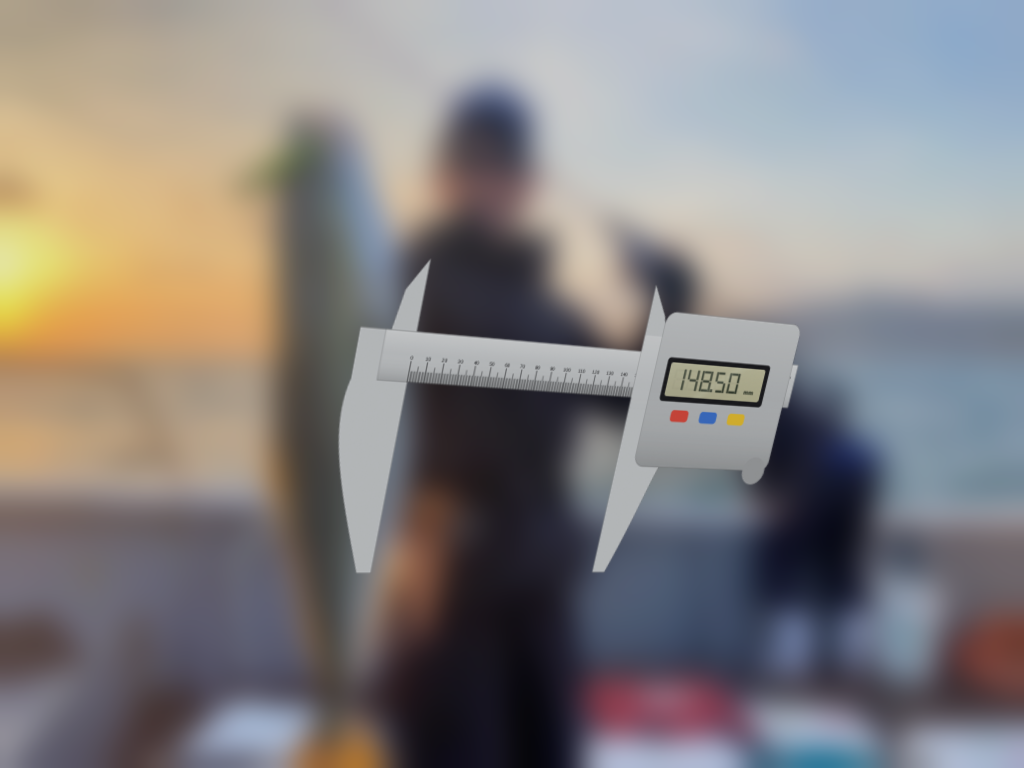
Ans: **148.50** mm
